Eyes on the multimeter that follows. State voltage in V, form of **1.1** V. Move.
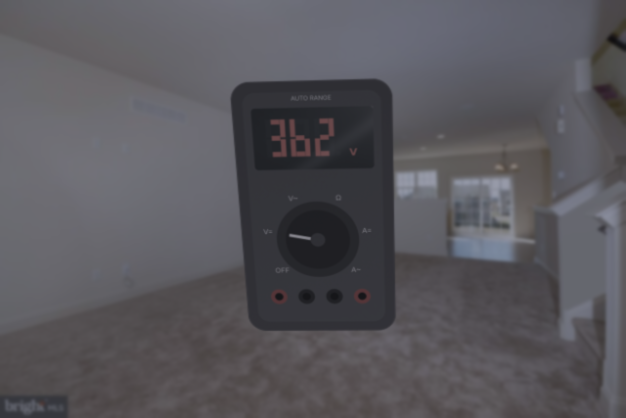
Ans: **362** V
